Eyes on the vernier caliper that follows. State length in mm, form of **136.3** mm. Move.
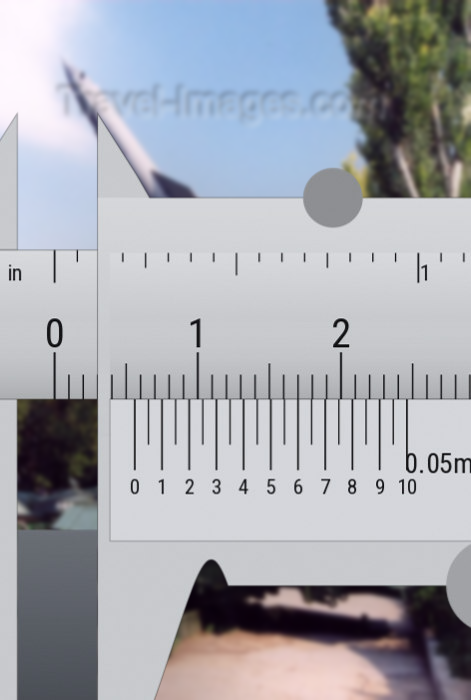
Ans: **5.6** mm
